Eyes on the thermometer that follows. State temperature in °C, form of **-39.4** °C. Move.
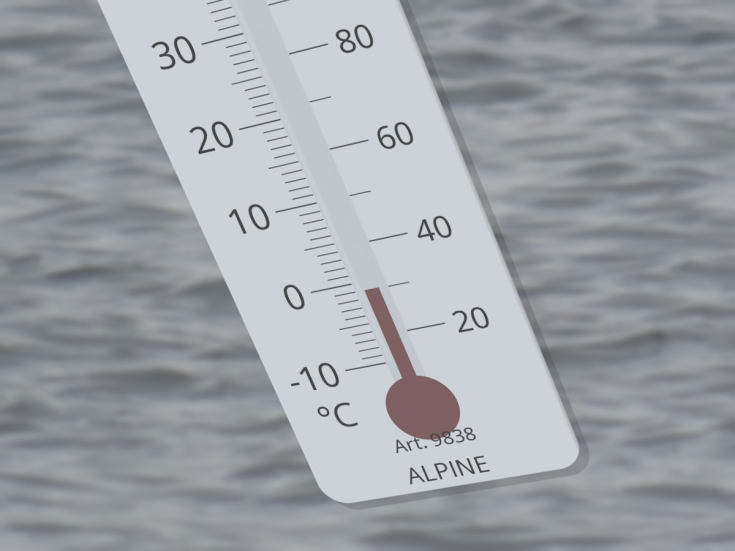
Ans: **-1** °C
